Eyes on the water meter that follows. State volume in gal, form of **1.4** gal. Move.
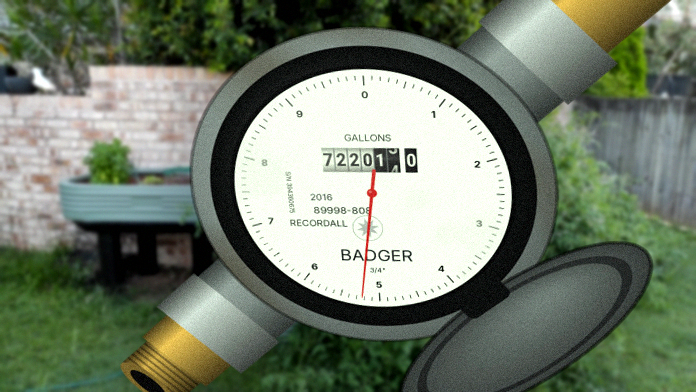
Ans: **7220135.2** gal
